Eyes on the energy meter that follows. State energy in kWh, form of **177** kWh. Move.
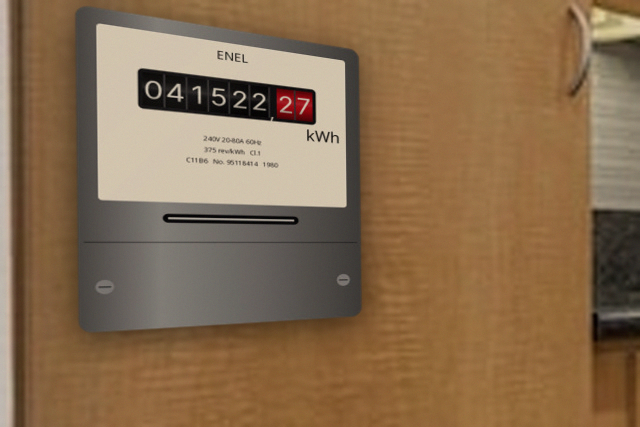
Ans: **41522.27** kWh
